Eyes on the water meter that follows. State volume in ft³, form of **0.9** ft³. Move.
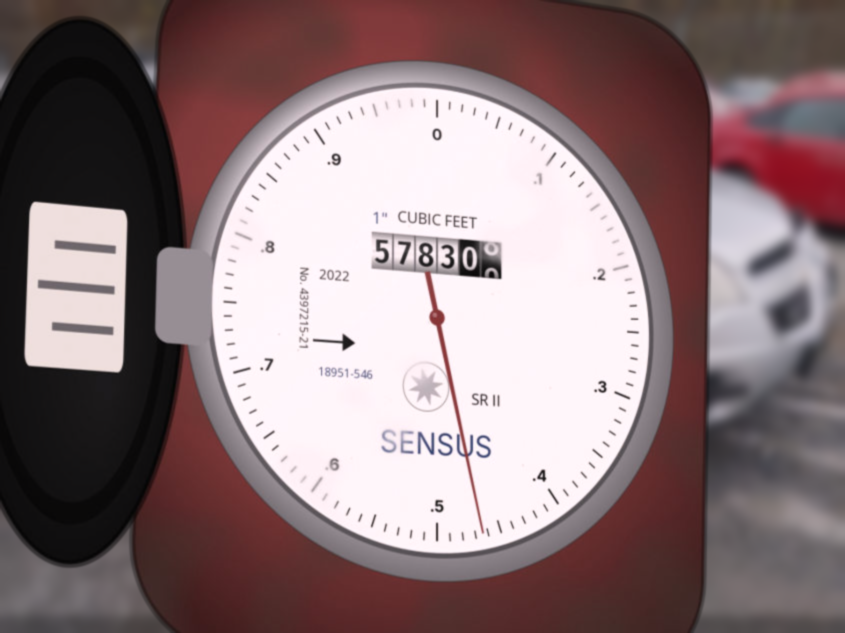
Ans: **578308.46** ft³
